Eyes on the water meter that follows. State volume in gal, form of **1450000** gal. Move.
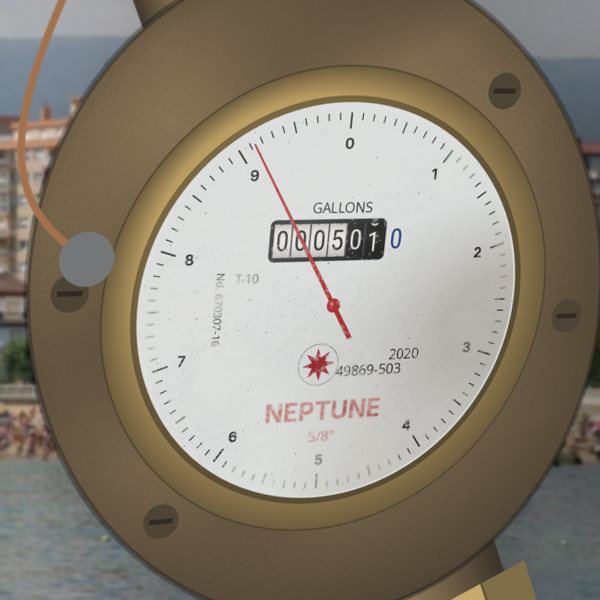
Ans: **5009.1** gal
